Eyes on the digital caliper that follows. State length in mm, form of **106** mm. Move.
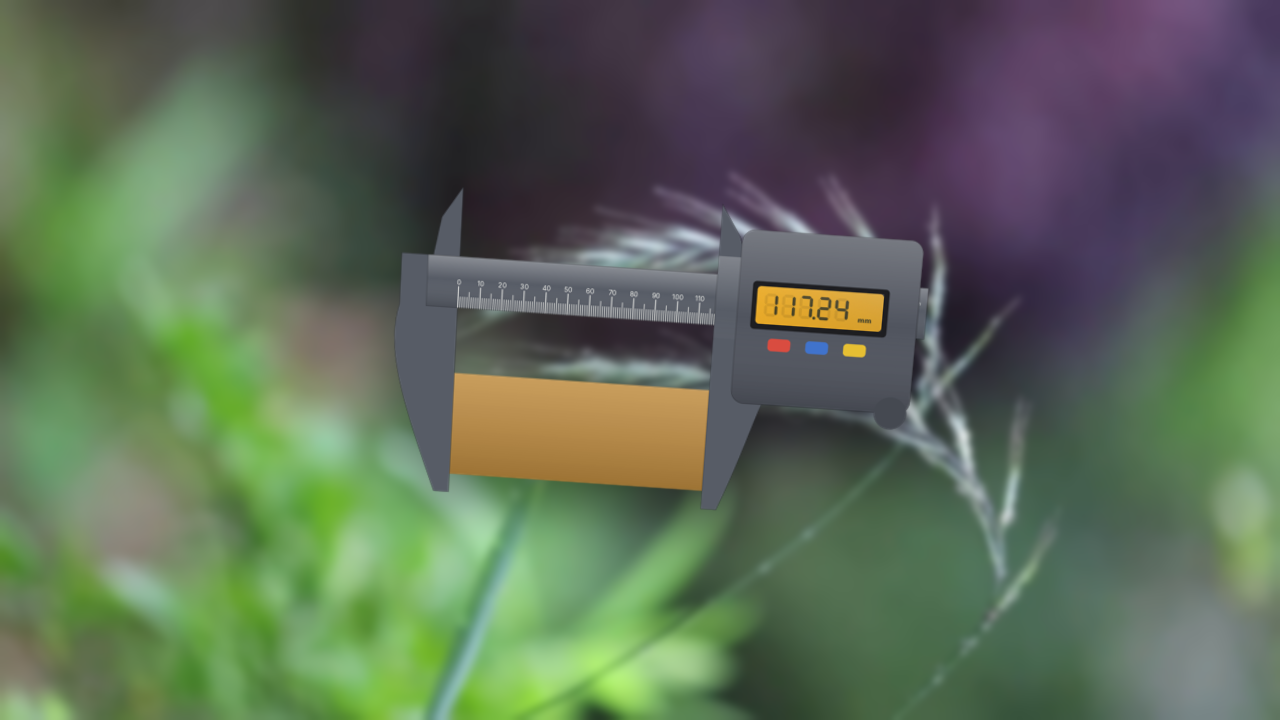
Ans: **117.24** mm
